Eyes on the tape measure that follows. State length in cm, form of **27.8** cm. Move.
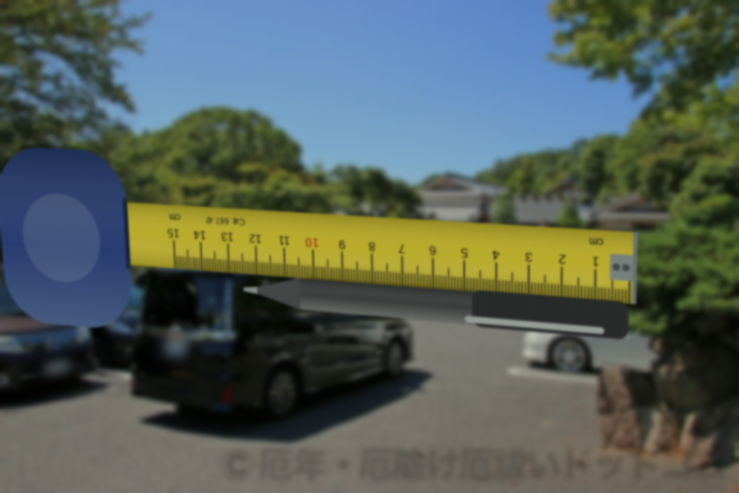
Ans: **12.5** cm
